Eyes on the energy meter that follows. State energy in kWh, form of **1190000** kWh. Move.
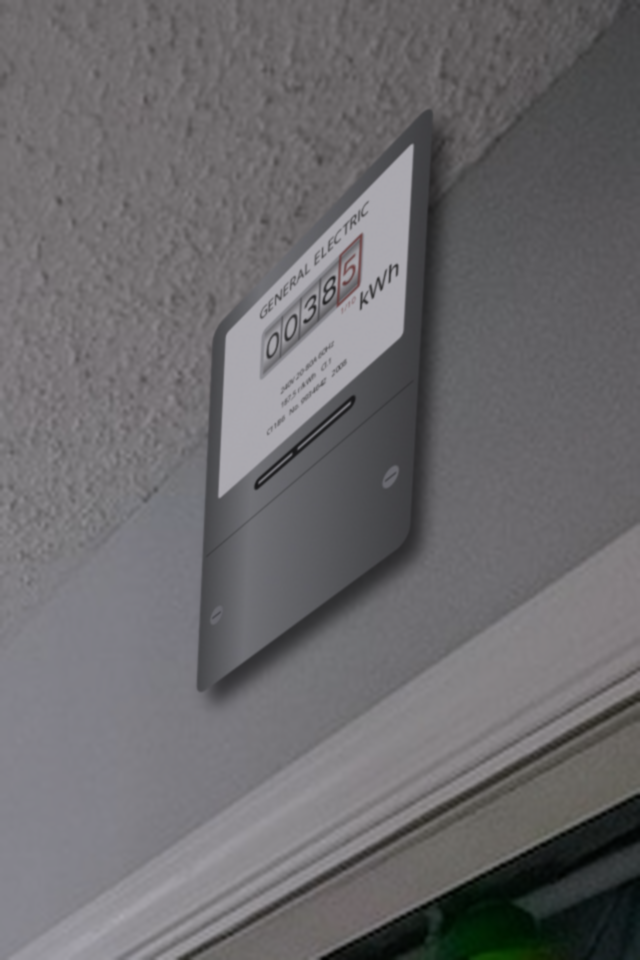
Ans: **38.5** kWh
